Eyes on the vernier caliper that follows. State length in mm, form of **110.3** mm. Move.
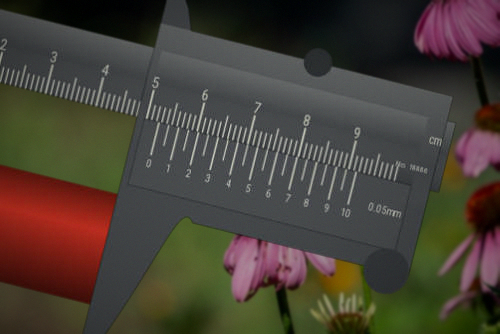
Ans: **52.5** mm
